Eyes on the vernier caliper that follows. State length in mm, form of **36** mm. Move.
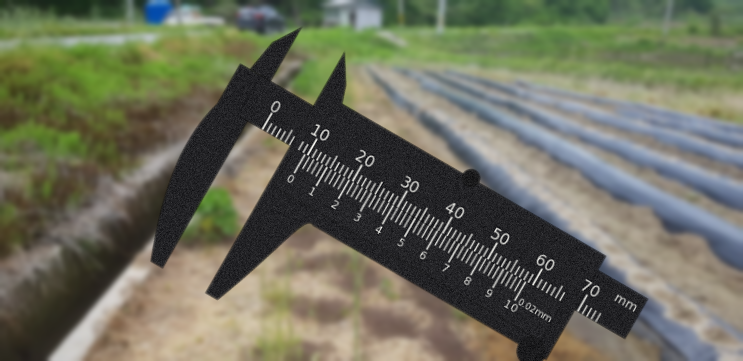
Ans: **9.5** mm
